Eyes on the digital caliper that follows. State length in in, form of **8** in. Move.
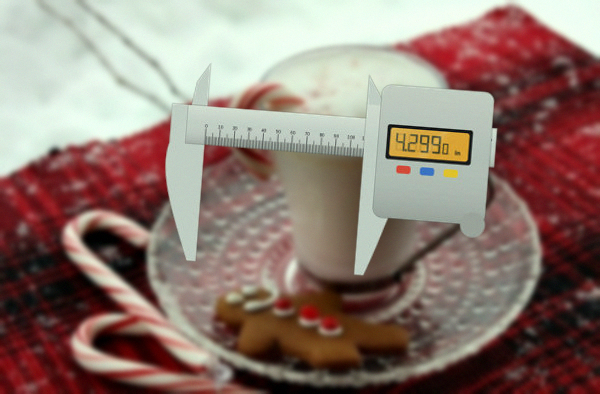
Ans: **4.2990** in
